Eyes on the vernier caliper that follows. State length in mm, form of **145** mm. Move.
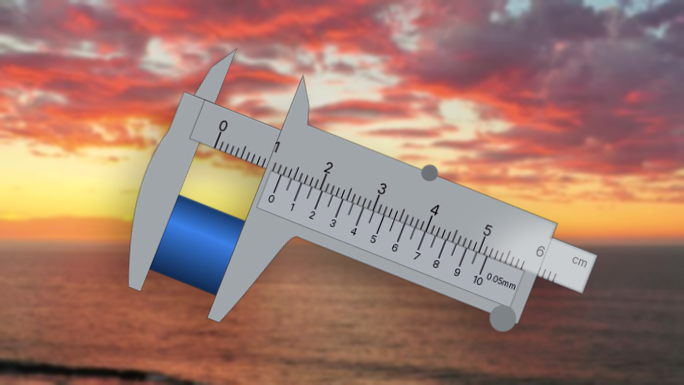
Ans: **12.6** mm
